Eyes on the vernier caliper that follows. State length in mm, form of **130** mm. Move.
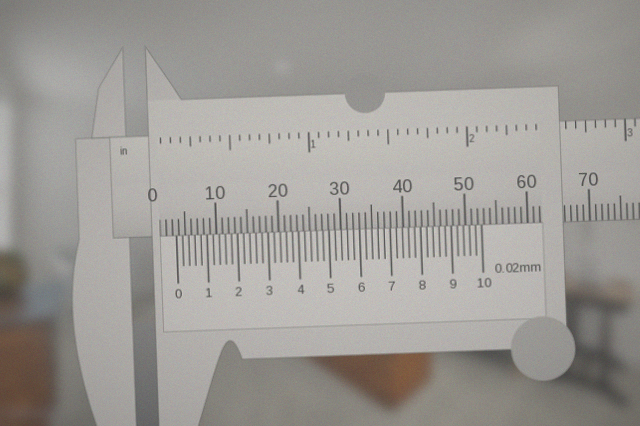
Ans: **3.6** mm
